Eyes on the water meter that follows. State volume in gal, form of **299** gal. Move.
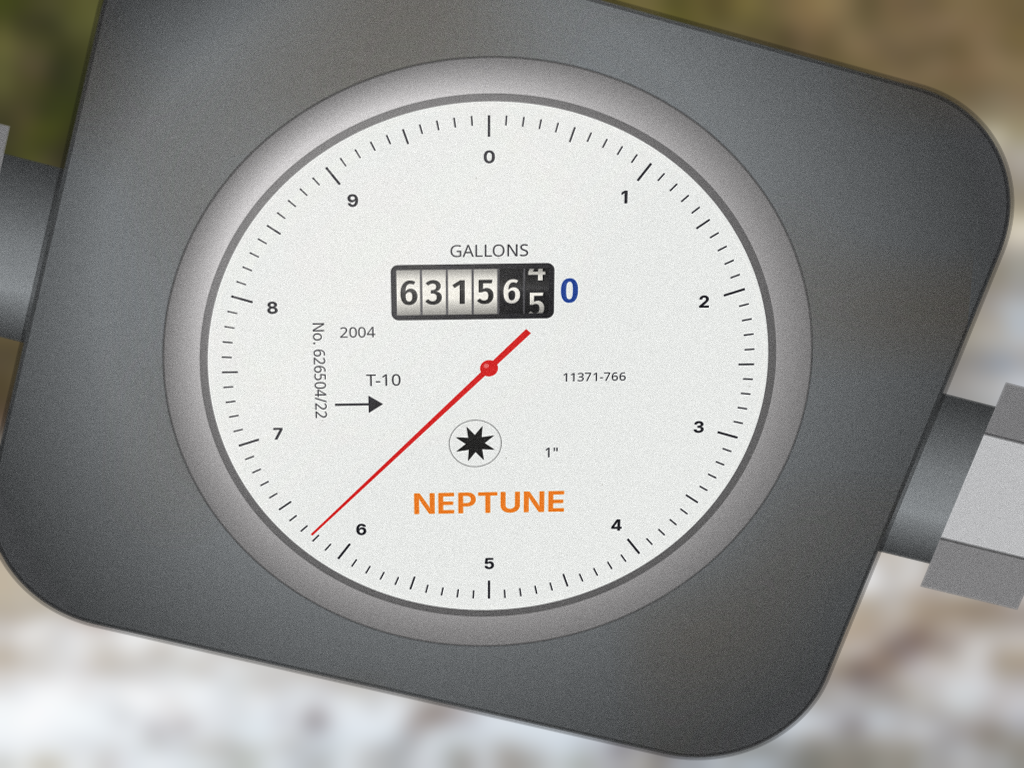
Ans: **6315646.2** gal
